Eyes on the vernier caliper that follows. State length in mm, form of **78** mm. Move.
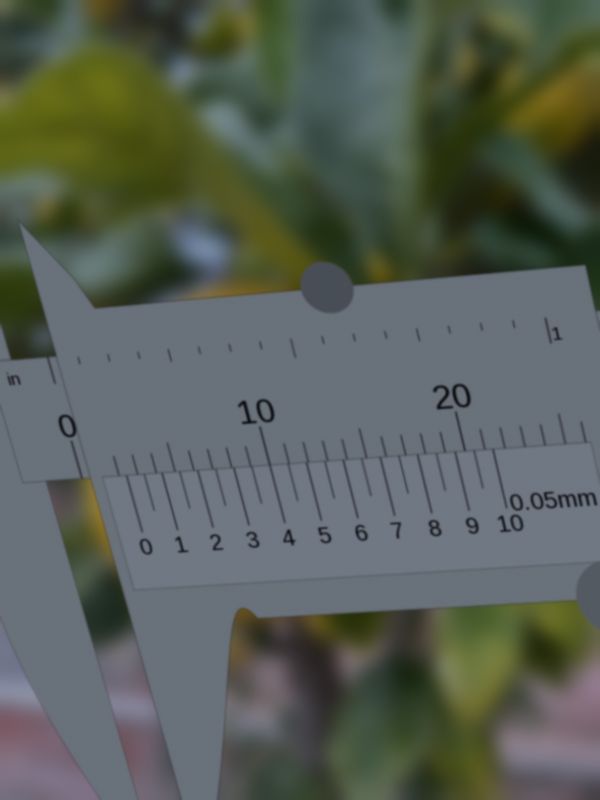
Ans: **2.4** mm
